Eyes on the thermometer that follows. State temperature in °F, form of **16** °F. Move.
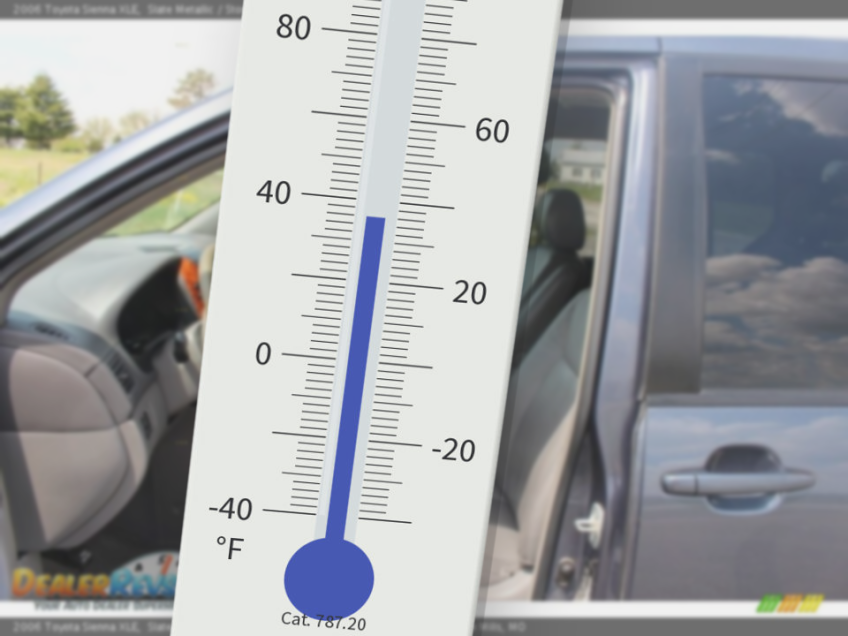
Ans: **36** °F
